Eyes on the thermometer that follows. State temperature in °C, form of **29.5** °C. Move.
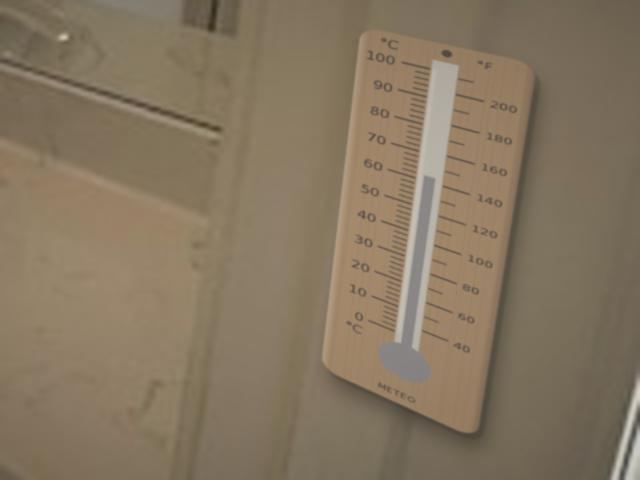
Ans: **62** °C
